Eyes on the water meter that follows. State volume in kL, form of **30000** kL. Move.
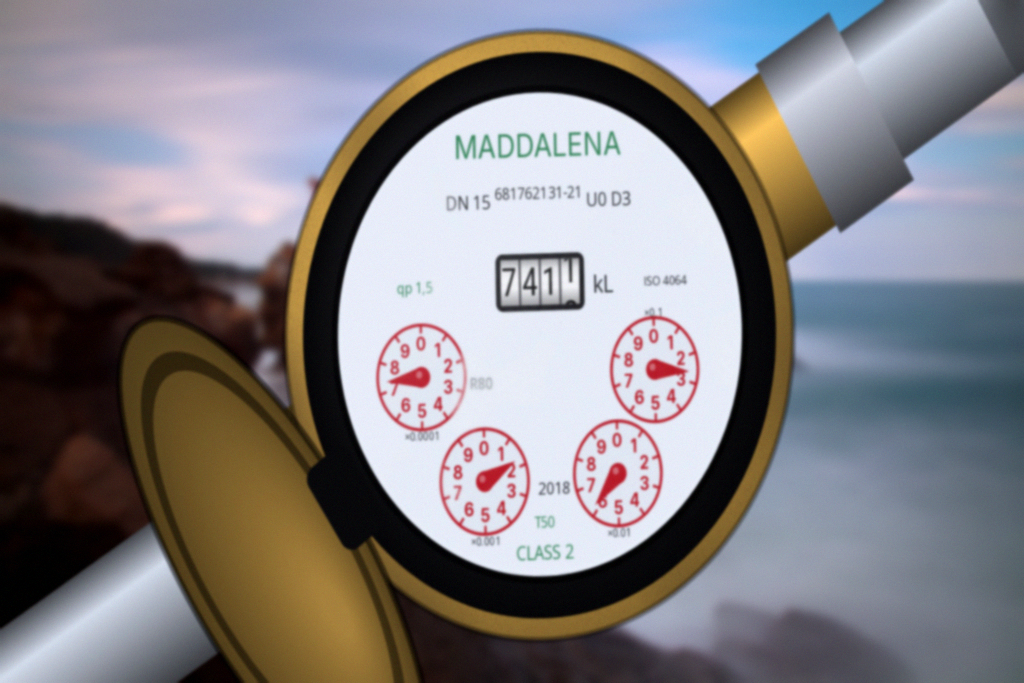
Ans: **7411.2617** kL
